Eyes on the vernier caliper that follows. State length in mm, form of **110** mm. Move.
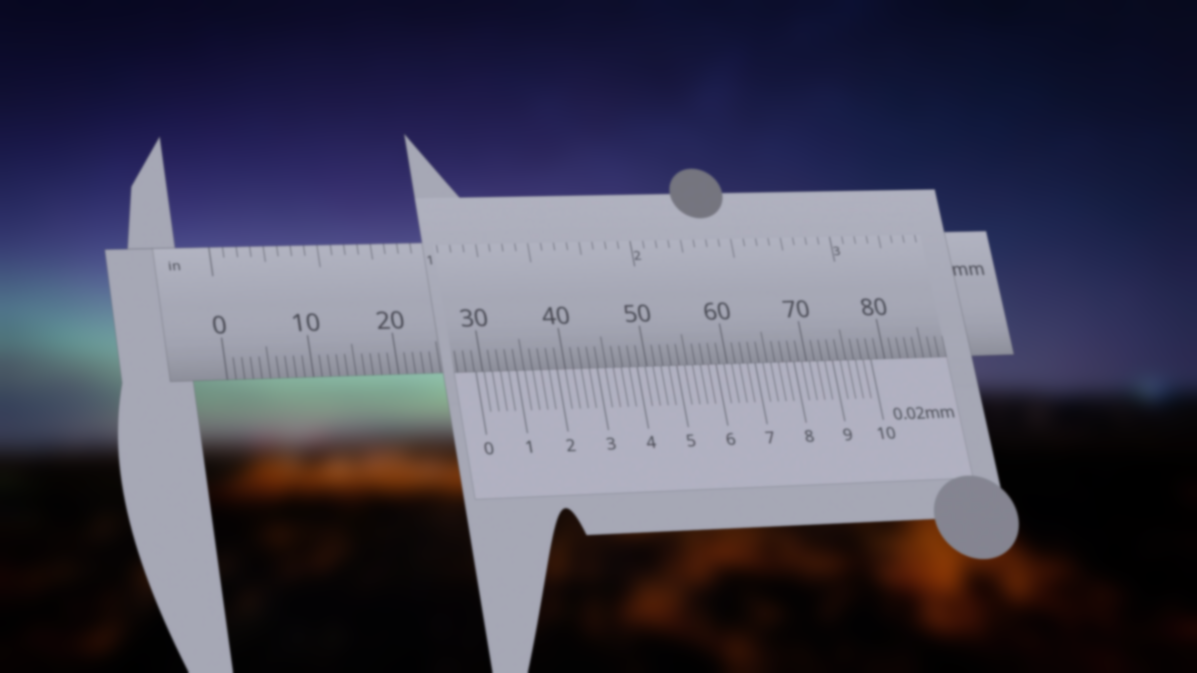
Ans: **29.2** mm
